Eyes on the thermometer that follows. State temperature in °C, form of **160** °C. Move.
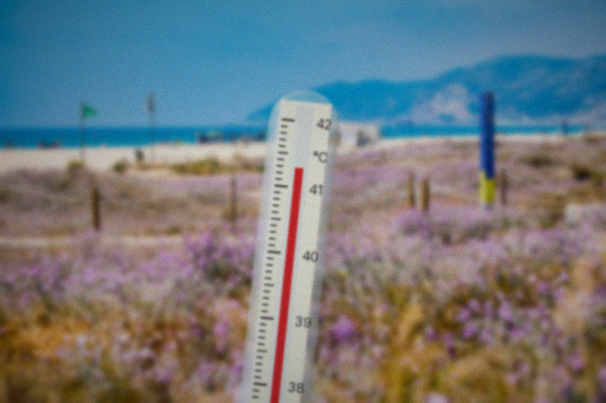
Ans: **41.3** °C
